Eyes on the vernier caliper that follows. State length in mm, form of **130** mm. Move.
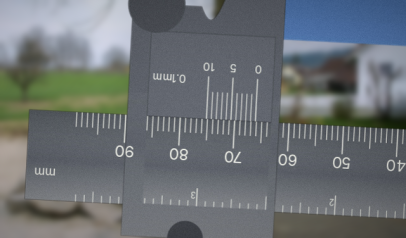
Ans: **66.2** mm
